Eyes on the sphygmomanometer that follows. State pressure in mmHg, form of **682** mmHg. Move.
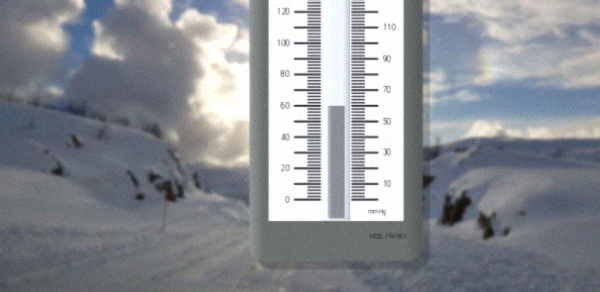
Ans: **60** mmHg
